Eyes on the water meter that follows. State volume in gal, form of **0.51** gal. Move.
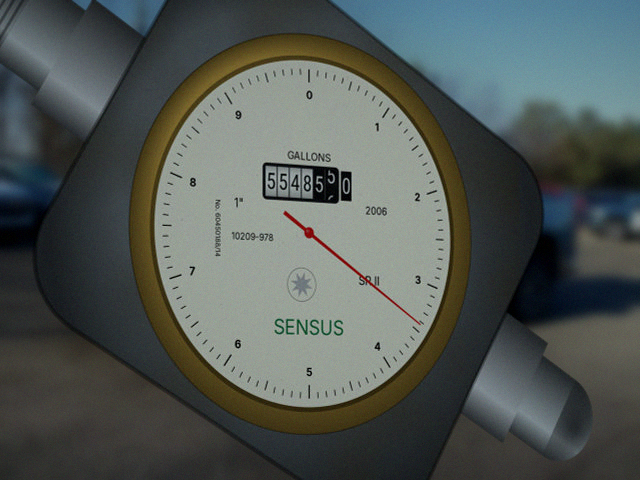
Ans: **5548553.4** gal
